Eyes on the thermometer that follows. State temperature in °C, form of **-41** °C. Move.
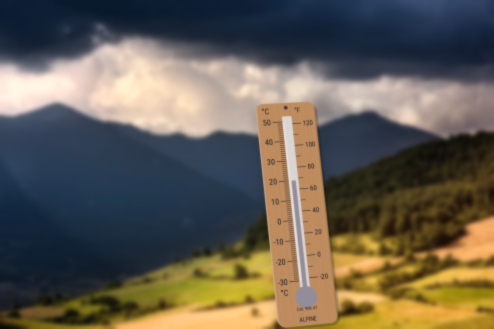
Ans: **20** °C
